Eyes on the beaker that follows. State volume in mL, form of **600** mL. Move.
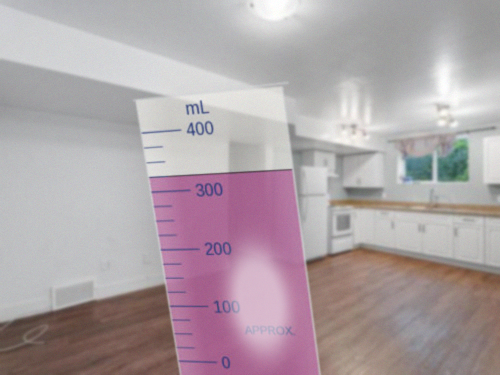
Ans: **325** mL
